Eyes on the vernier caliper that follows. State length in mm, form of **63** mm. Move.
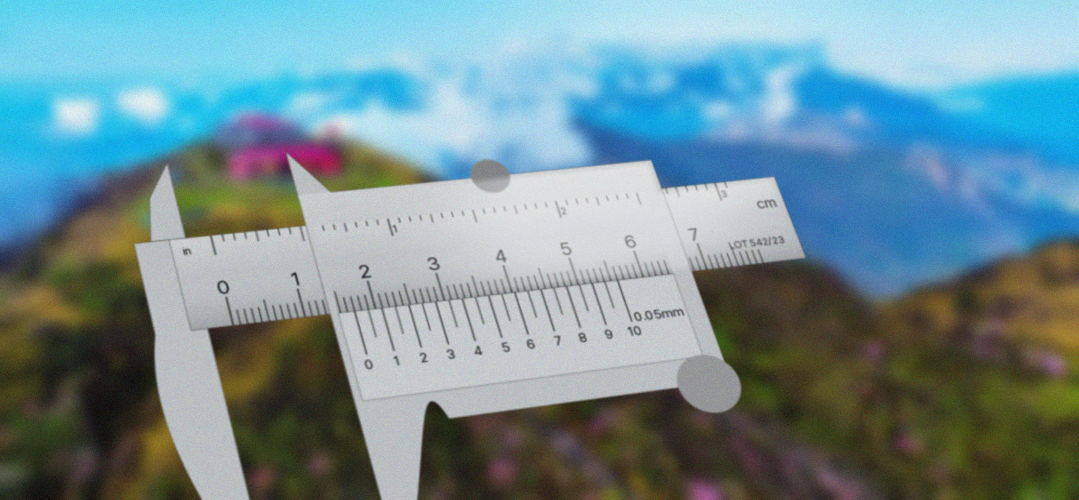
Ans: **17.0** mm
